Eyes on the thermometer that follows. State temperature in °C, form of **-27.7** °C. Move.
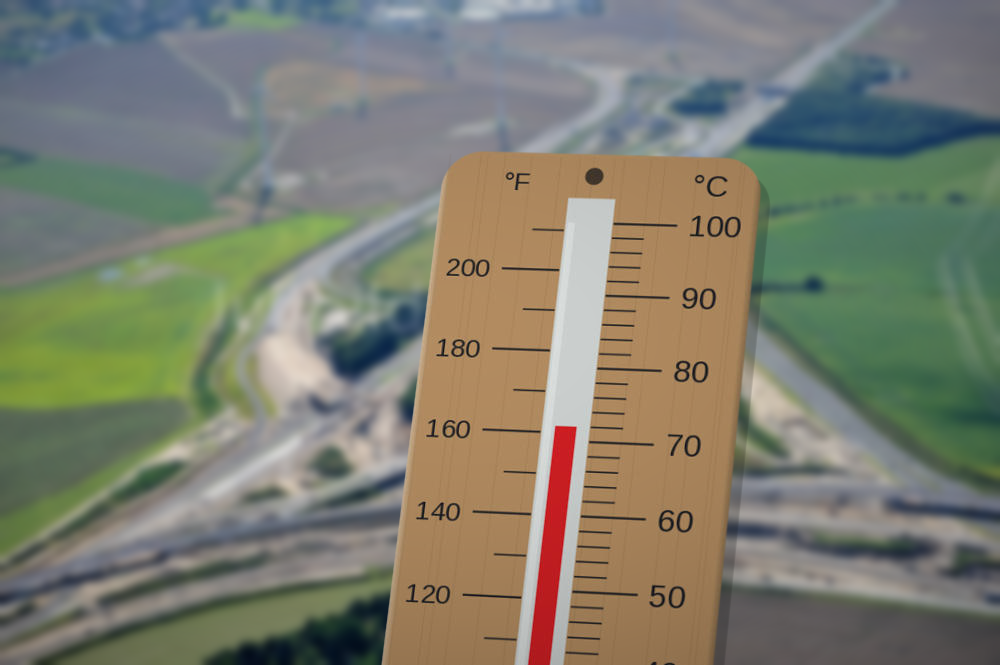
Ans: **72** °C
